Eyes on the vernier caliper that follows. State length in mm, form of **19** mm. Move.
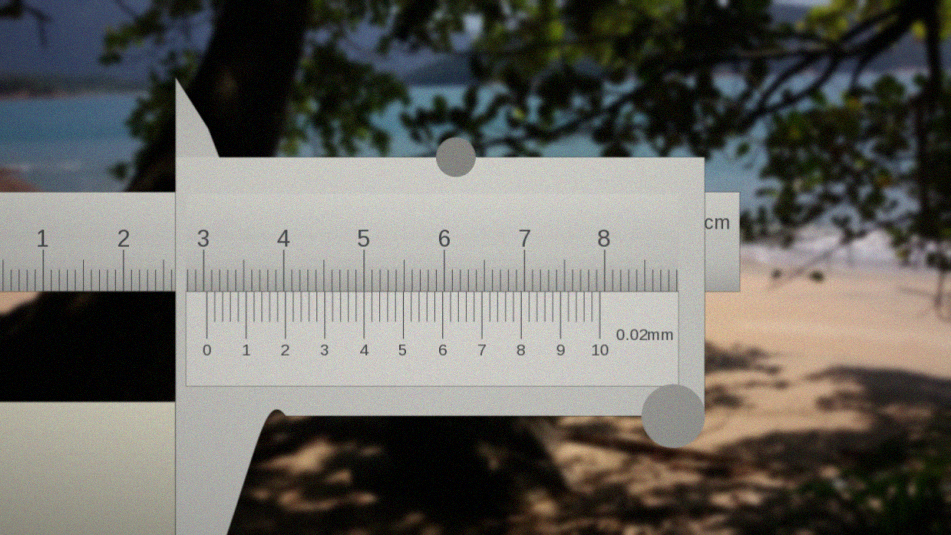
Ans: **30.4** mm
